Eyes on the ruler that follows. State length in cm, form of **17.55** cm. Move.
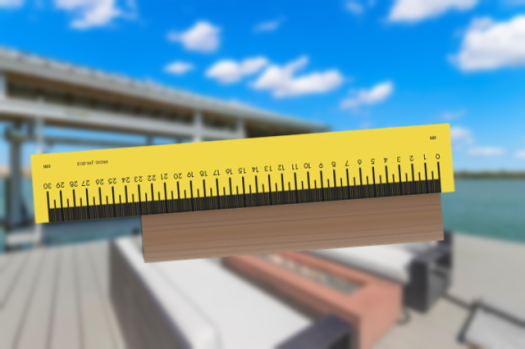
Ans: **23** cm
